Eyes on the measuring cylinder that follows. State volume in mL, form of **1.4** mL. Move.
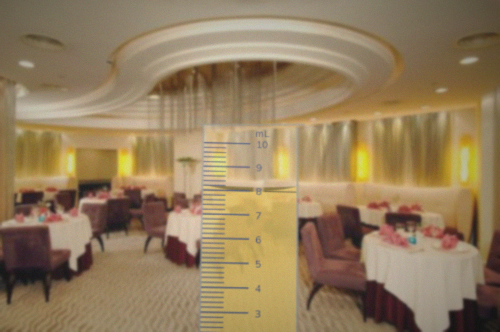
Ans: **8** mL
